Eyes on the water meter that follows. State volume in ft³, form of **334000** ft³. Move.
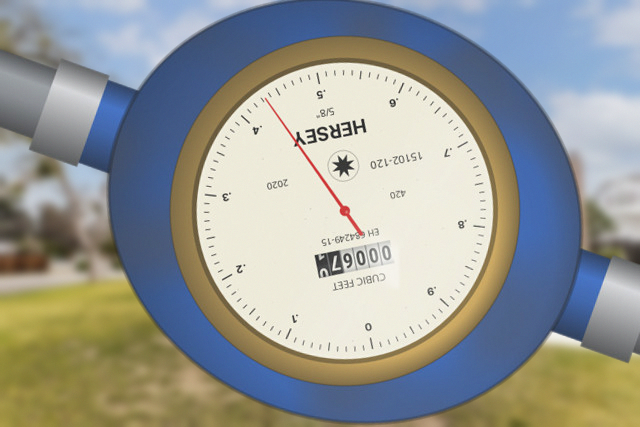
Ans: **670.43** ft³
